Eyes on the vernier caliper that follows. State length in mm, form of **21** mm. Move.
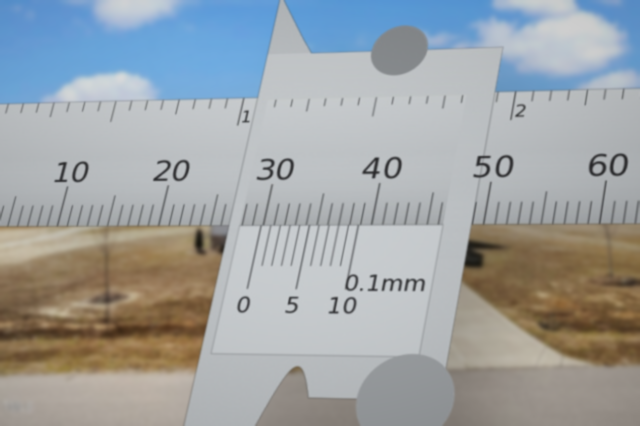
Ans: **29.8** mm
